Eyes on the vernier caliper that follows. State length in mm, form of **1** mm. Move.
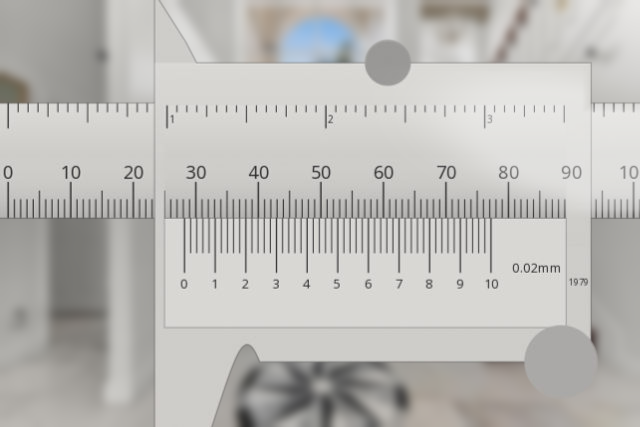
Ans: **28.2** mm
